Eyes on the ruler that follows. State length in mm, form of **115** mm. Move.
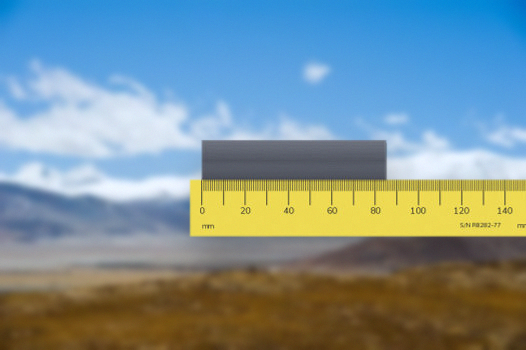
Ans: **85** mm
